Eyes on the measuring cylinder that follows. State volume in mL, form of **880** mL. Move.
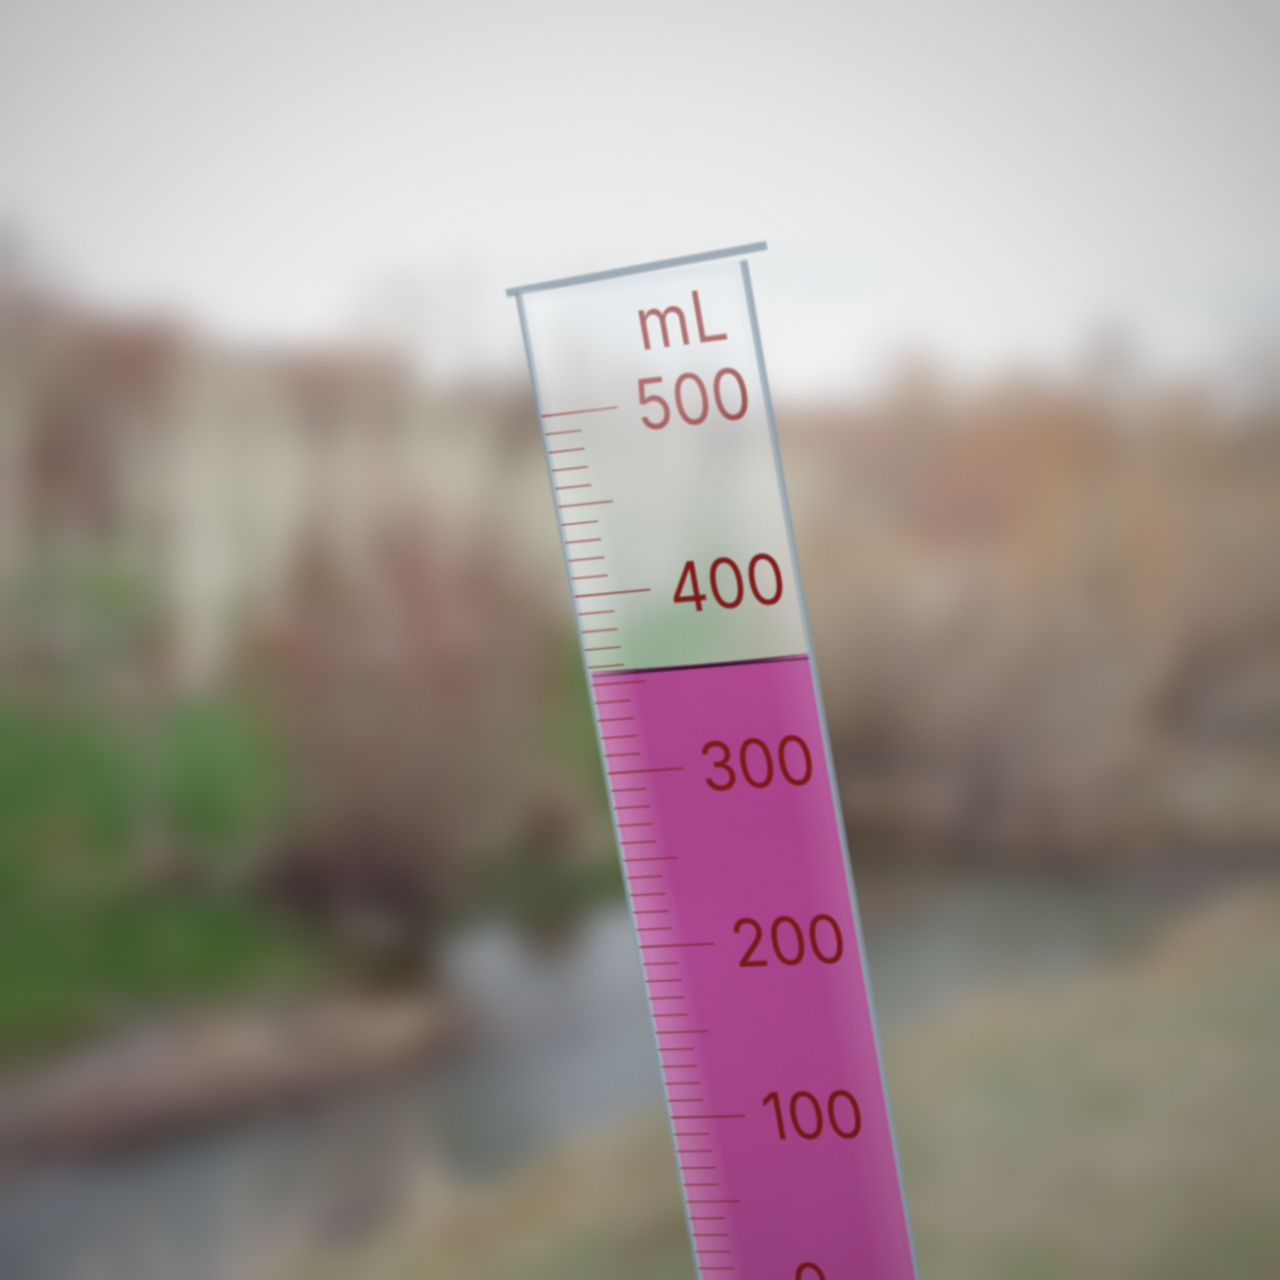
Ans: **355** mL
